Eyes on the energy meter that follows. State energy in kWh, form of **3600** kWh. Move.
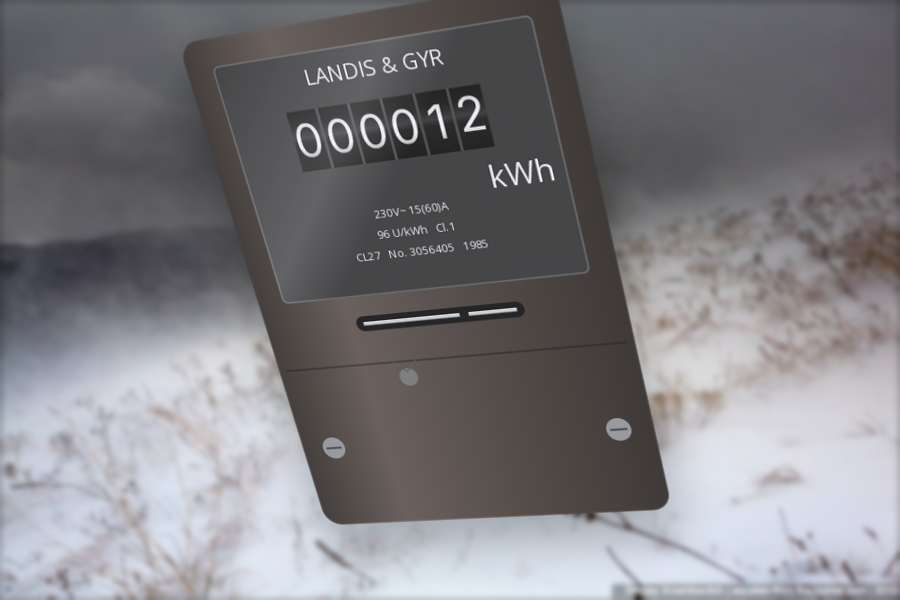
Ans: **12** kWh
